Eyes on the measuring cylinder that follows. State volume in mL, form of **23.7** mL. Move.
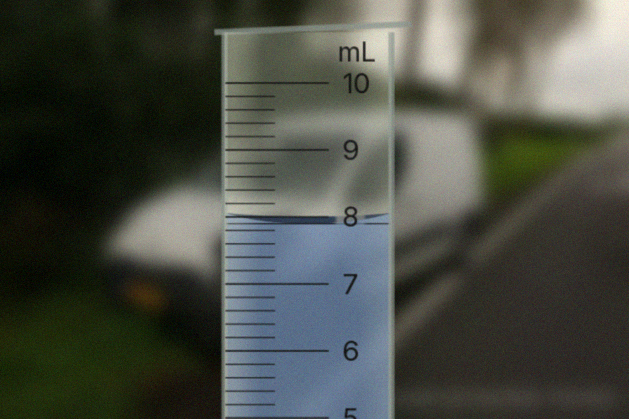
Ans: **7.9** mL
